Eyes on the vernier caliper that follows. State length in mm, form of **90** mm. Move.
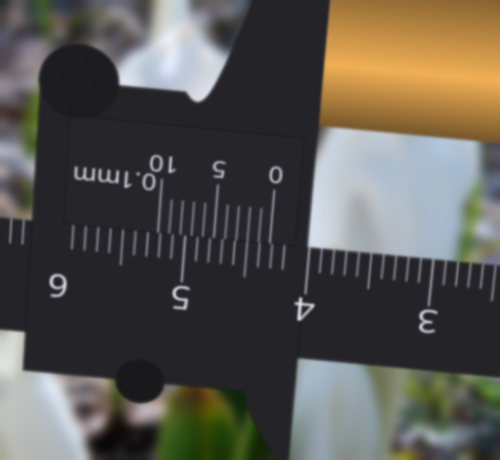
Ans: **43.2** mm
